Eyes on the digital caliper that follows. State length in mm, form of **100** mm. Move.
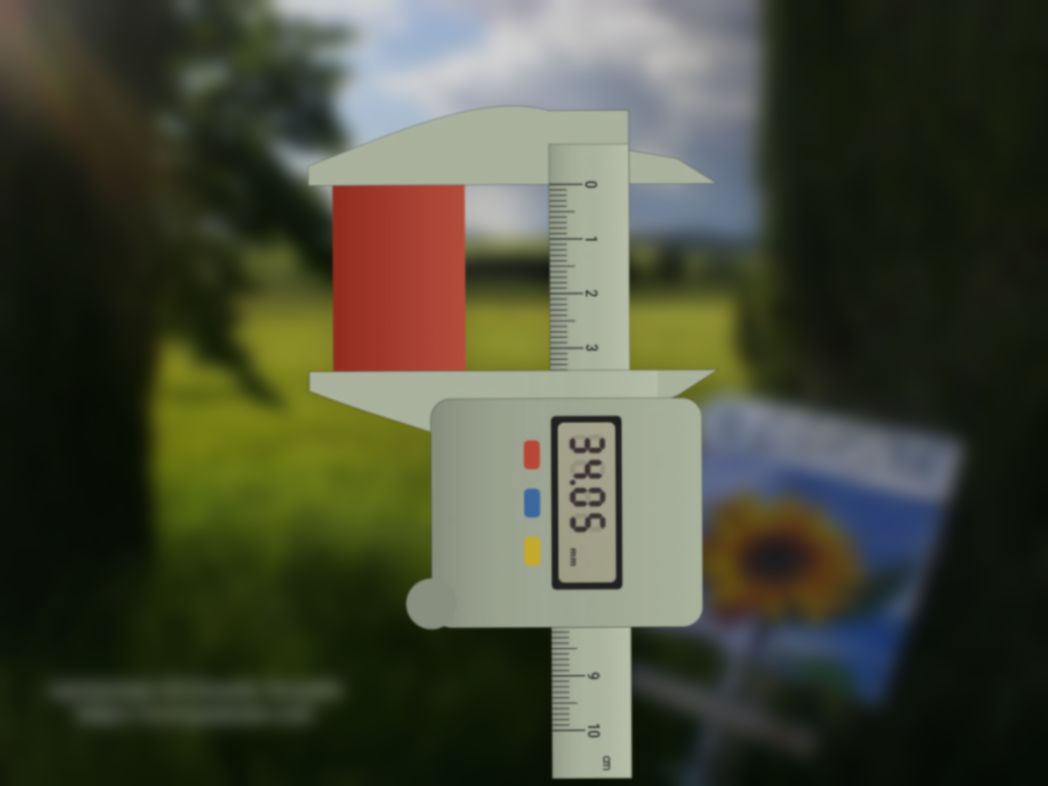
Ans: **34.05** mm
